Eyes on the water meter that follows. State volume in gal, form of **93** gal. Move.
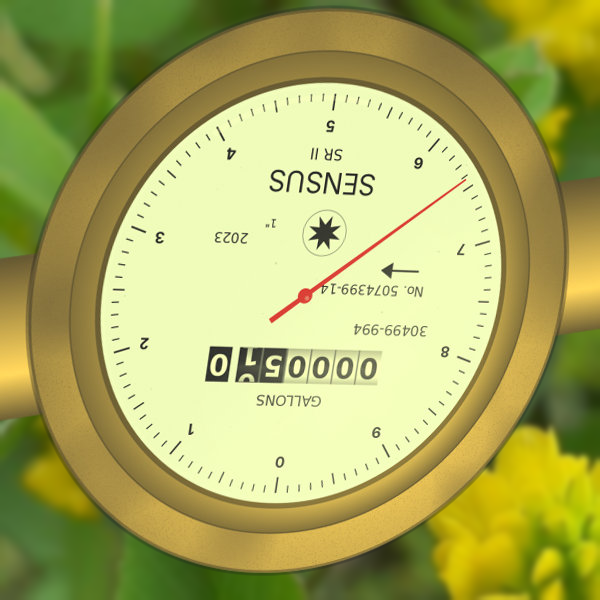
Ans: **506.4** gal
